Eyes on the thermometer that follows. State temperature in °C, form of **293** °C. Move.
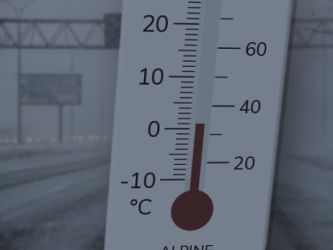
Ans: **1** °C
